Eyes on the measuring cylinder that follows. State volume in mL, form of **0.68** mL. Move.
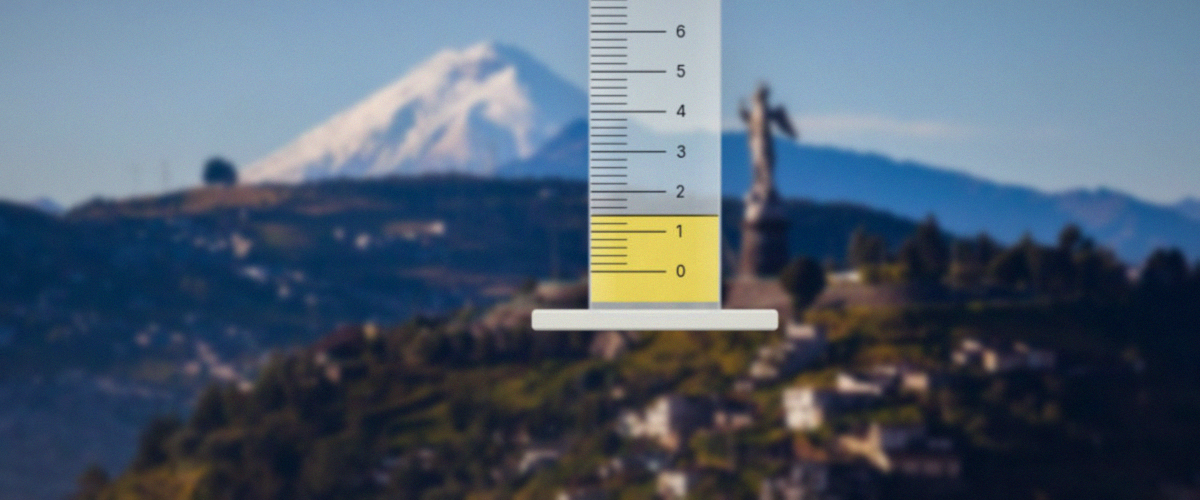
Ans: **1.4** mL
